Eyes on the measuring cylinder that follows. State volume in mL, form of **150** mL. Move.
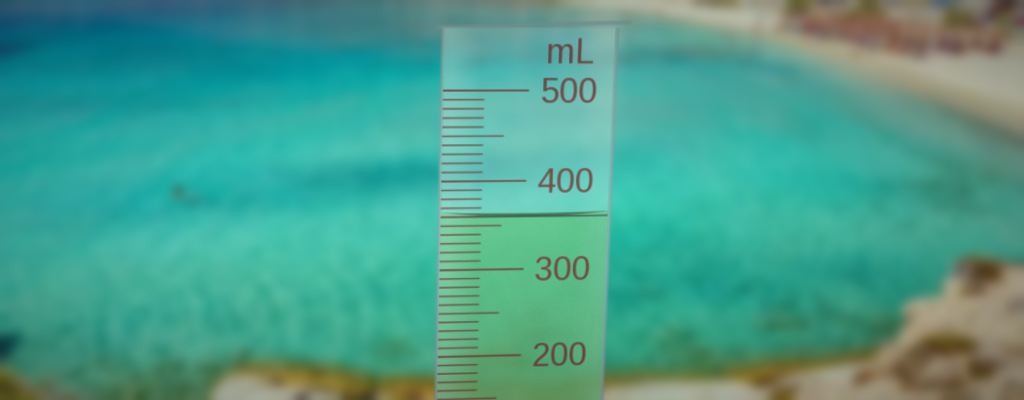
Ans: **360** mL
